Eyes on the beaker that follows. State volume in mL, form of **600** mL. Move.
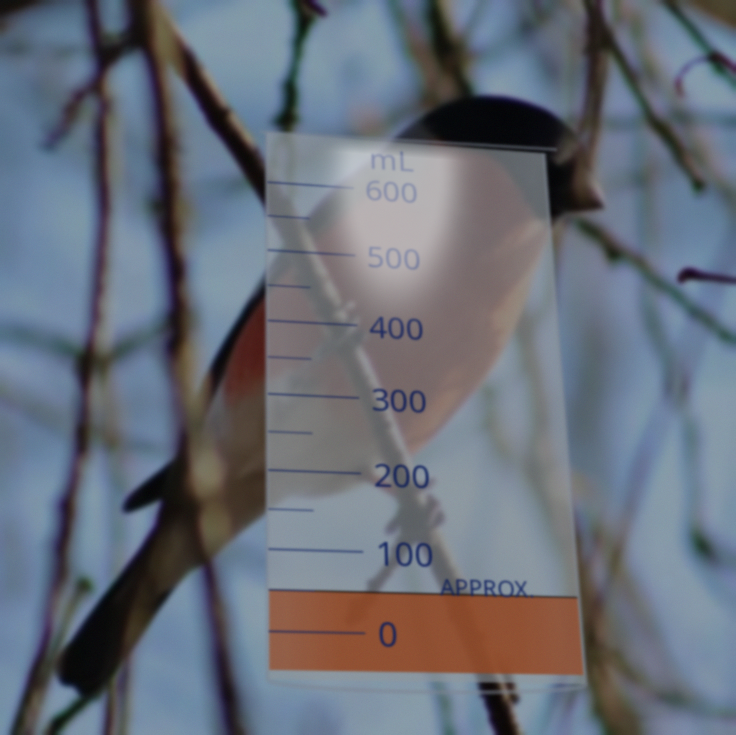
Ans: **50** mL
